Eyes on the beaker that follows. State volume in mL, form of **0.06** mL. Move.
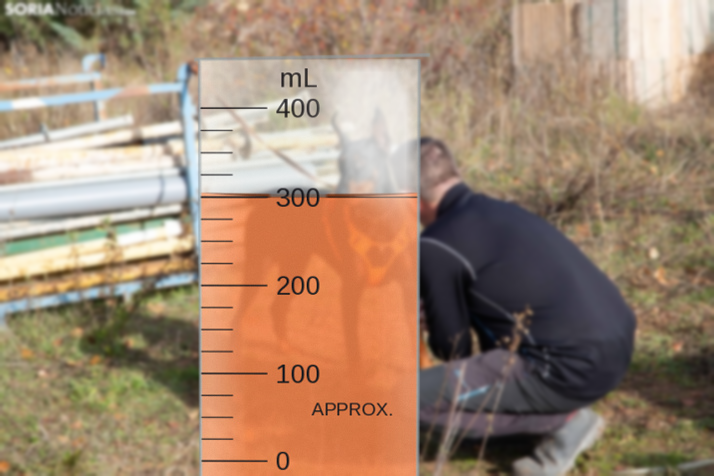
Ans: **300** mL
